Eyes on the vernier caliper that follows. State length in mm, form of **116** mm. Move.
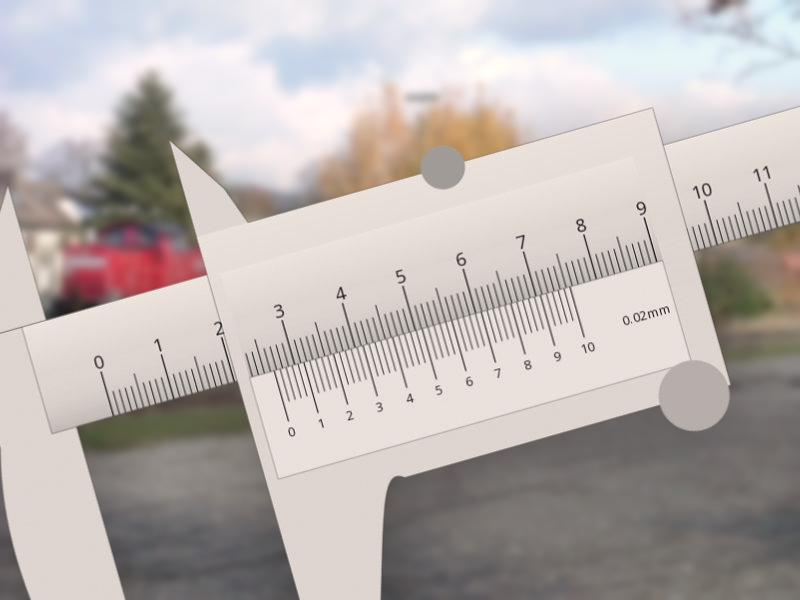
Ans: **26.6** mm
